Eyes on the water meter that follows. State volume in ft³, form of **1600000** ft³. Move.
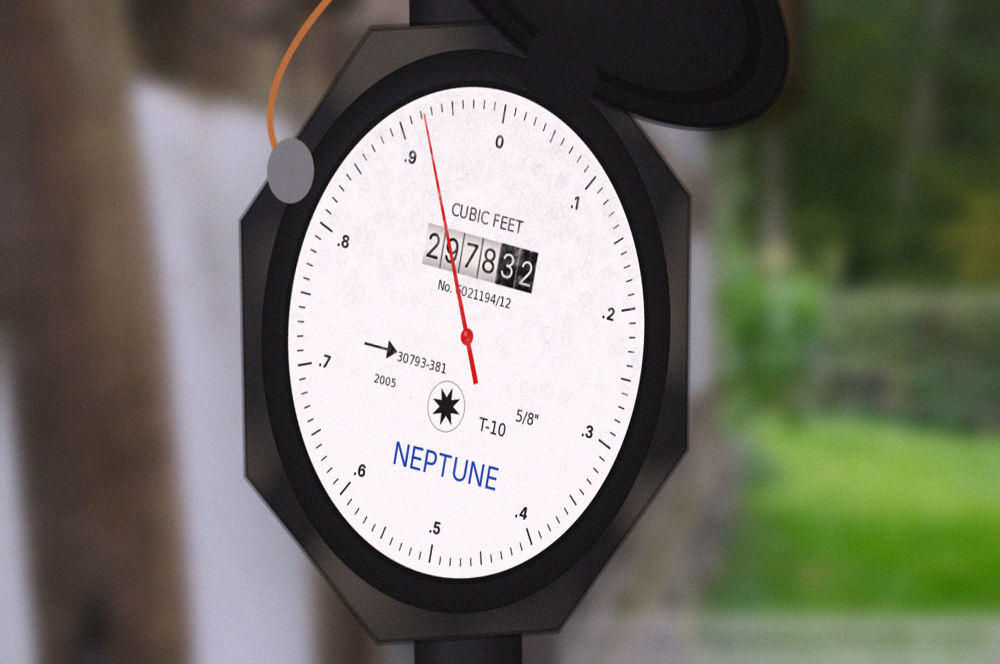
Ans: **297831.92** ft³
